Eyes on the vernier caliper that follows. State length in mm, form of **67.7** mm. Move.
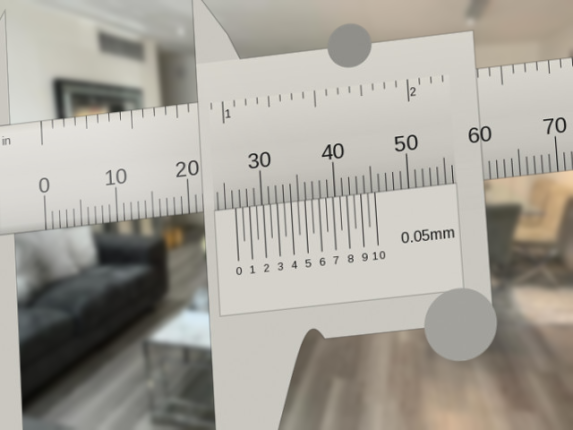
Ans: **26.4** mm
